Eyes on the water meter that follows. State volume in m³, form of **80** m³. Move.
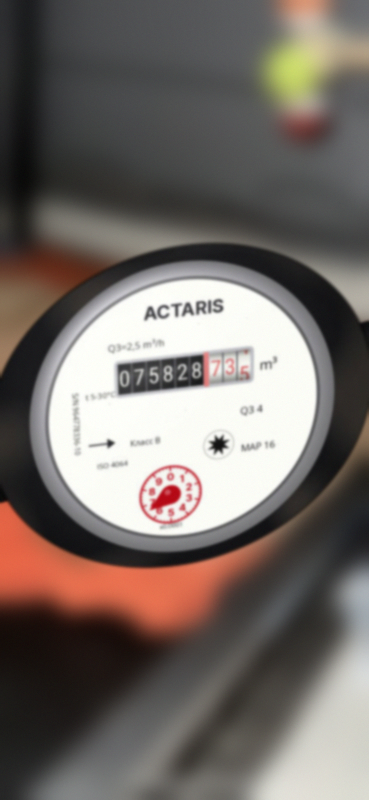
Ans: **75828.7346** m³
